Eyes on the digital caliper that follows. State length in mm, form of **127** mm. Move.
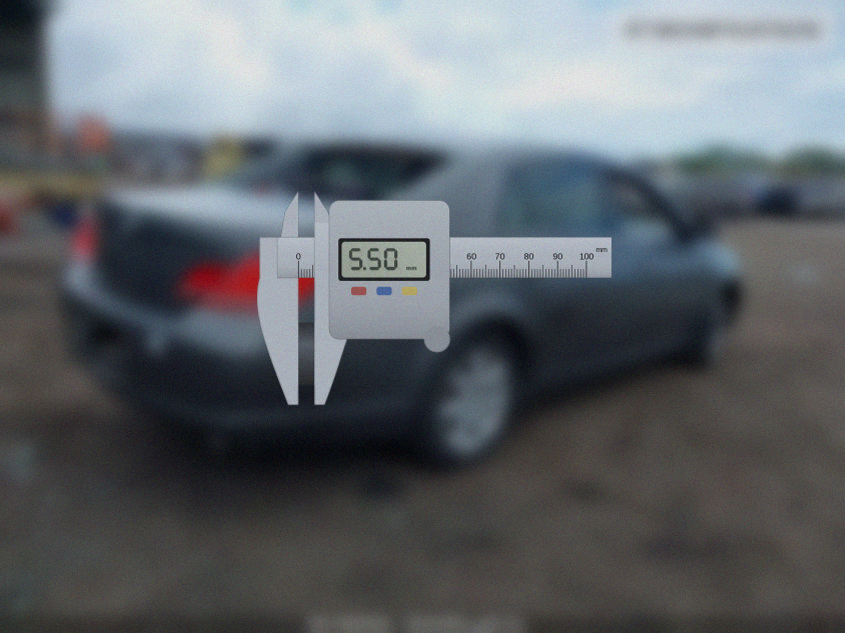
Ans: **5.50** mm
